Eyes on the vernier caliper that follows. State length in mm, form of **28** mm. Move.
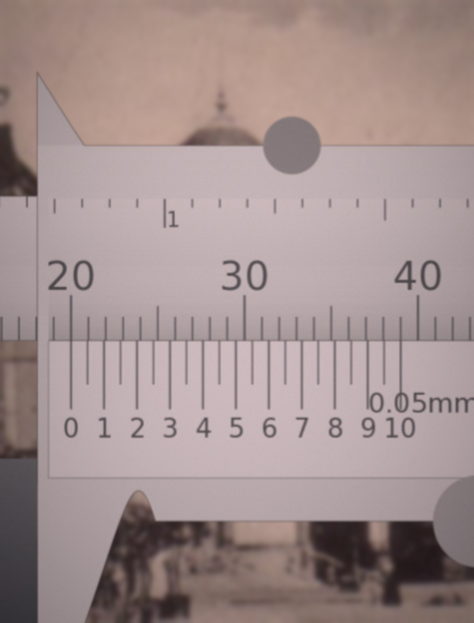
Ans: **20.0** mm
